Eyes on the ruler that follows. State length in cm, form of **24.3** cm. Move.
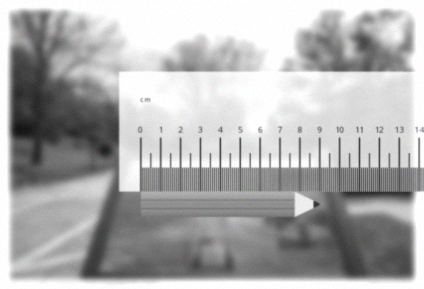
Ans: **9** cm
